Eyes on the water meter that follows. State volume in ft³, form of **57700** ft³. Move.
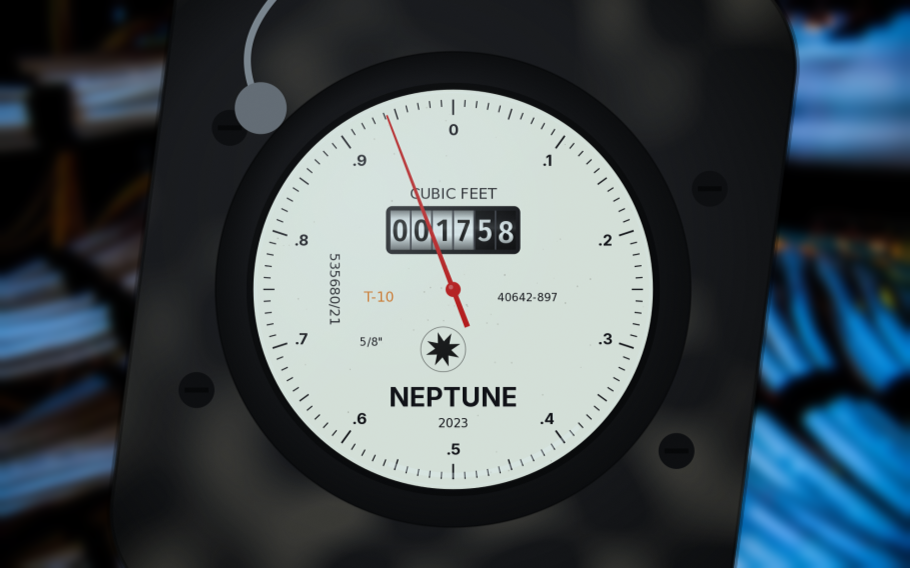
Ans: **1757.94** ft³
